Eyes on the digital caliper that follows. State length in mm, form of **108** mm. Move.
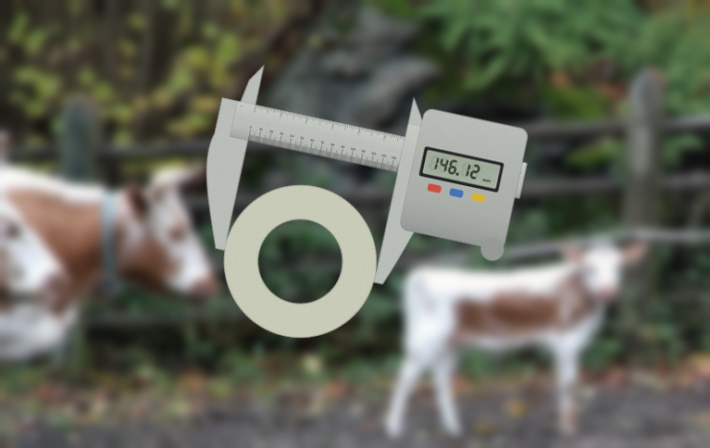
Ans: **146.12** mm
